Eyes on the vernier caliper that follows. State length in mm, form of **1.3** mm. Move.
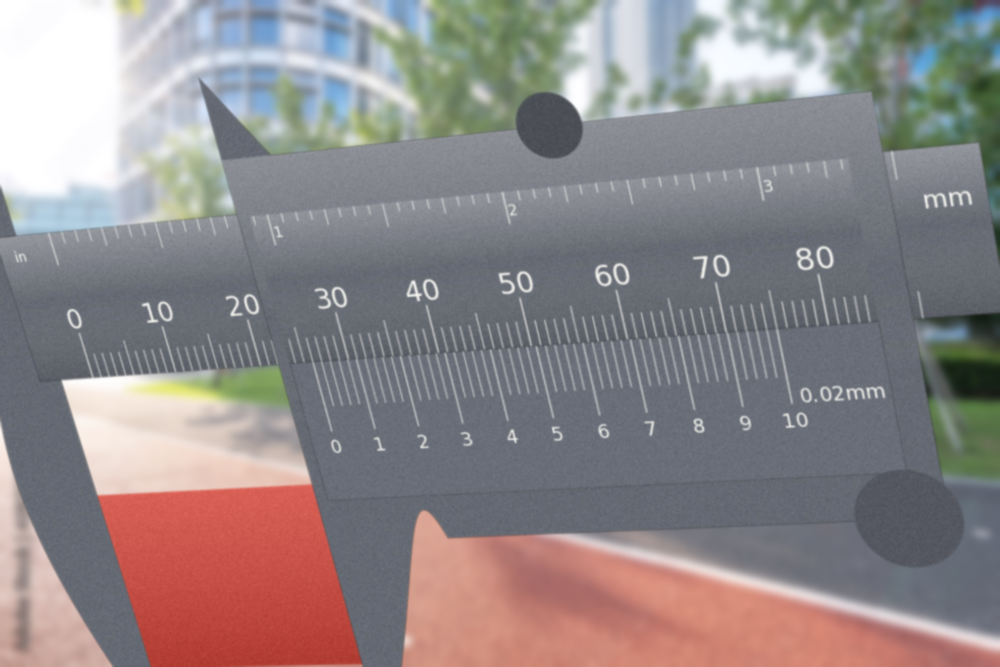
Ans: **26.0** mm
